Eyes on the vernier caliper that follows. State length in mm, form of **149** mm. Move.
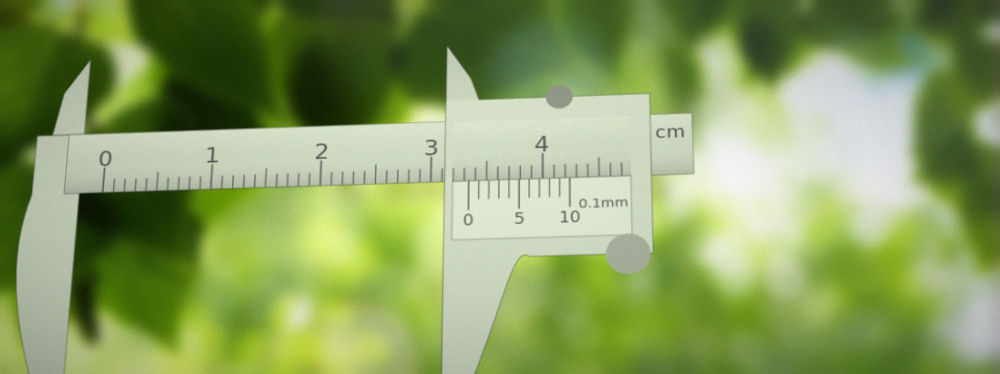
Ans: **33.4** mm
